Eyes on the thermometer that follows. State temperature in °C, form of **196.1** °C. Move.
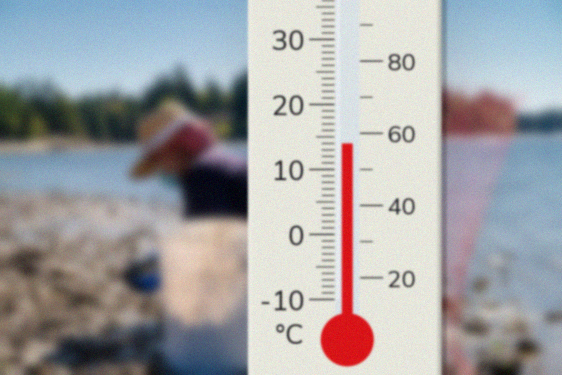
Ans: **14** °C
